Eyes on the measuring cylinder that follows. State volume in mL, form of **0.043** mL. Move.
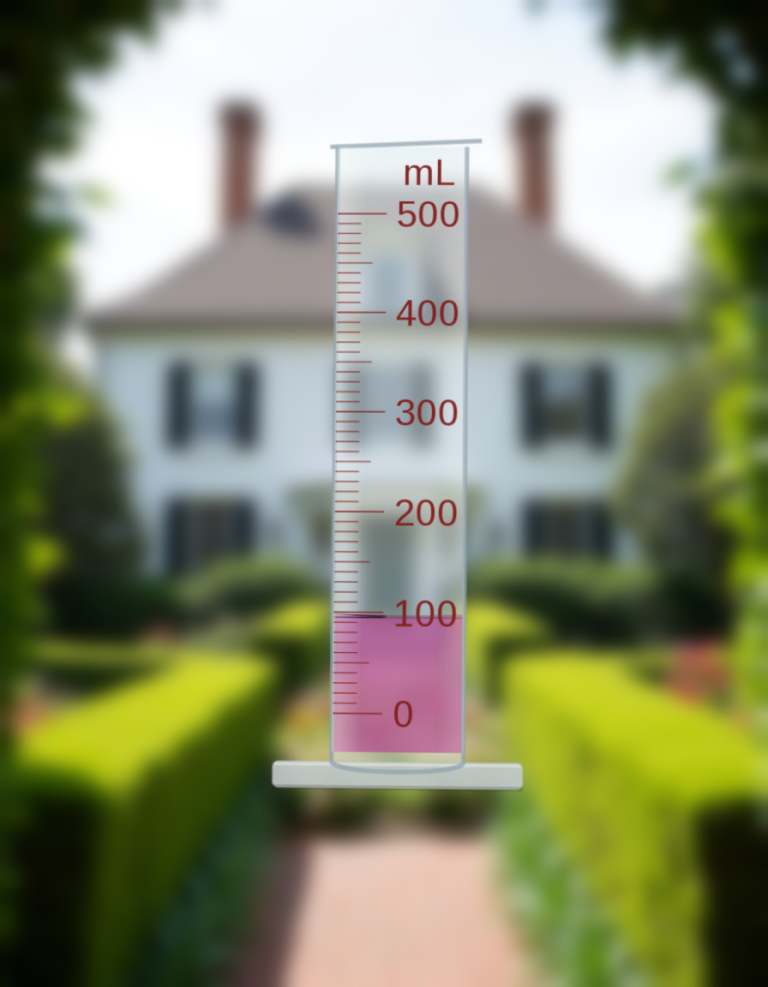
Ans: **95** mL
